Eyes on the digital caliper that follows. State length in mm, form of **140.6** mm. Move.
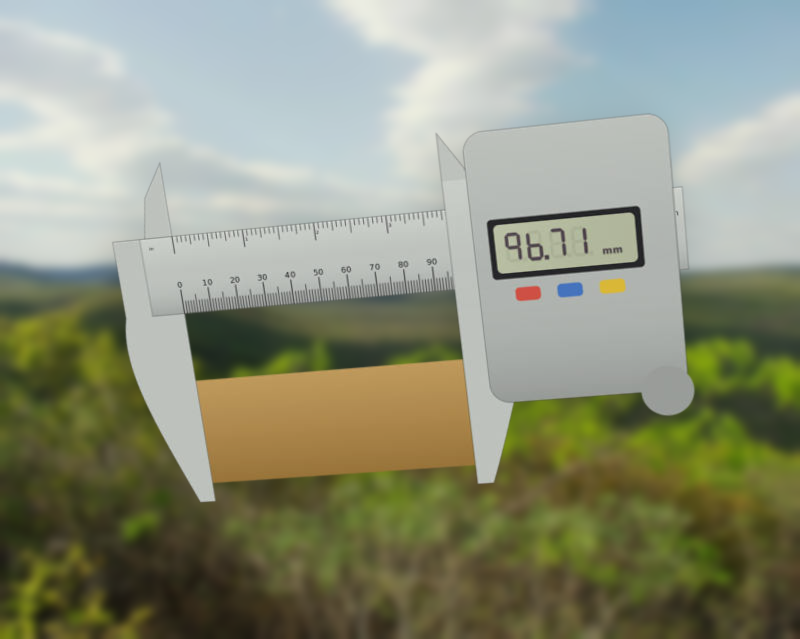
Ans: **96.71** mm
